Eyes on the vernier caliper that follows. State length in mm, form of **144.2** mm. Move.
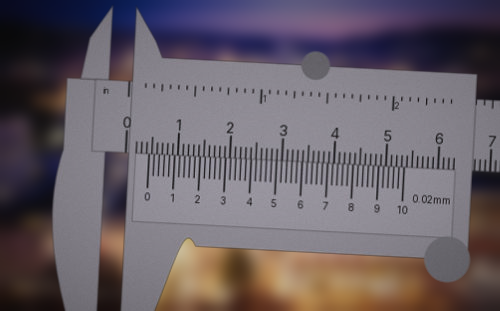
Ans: **4.5** mm
